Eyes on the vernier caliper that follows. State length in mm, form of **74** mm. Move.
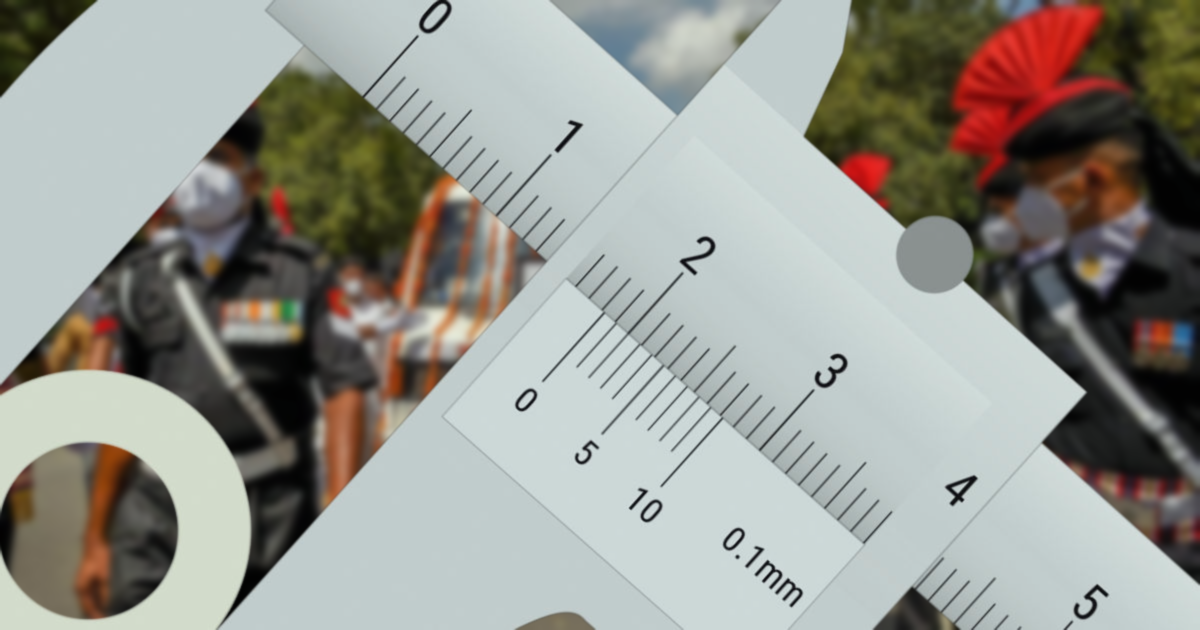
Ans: **18.2** mm
